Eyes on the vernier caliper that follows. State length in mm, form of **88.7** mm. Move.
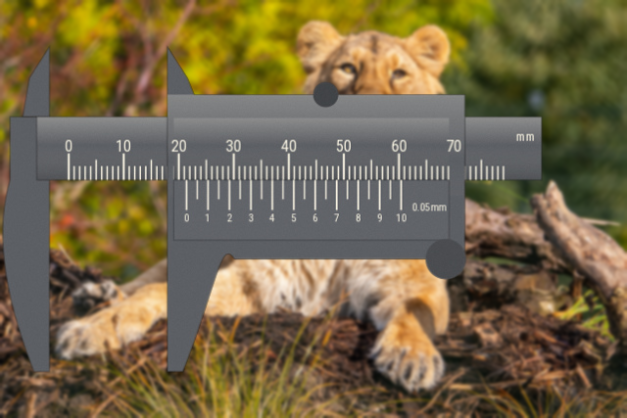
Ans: **21.4** mm
